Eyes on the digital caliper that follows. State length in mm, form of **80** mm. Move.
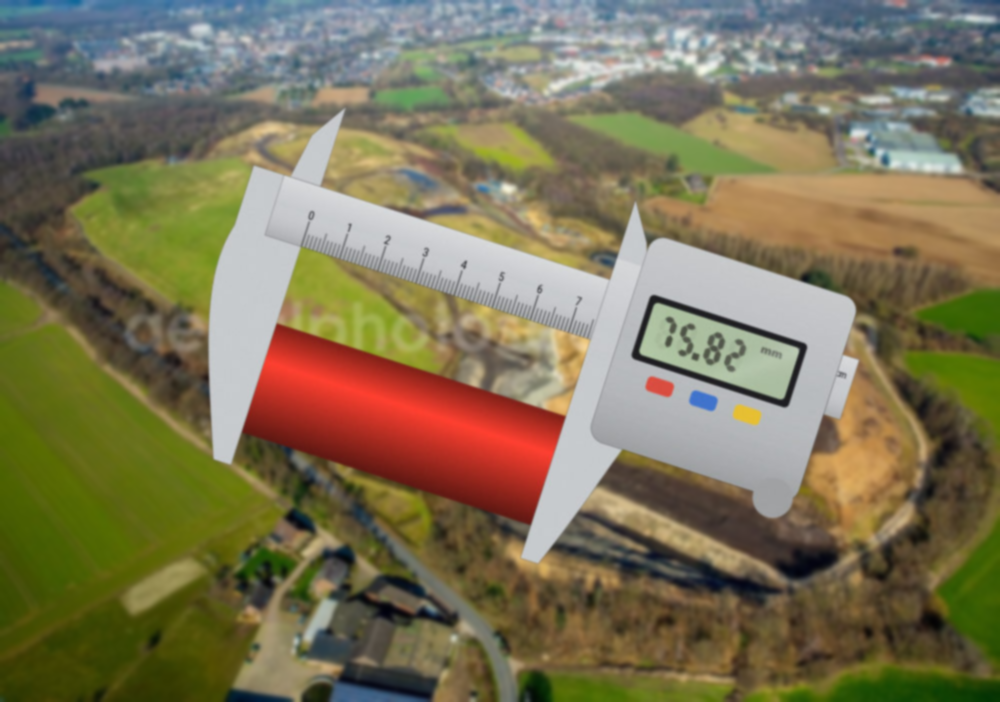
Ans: **75.82** mm
